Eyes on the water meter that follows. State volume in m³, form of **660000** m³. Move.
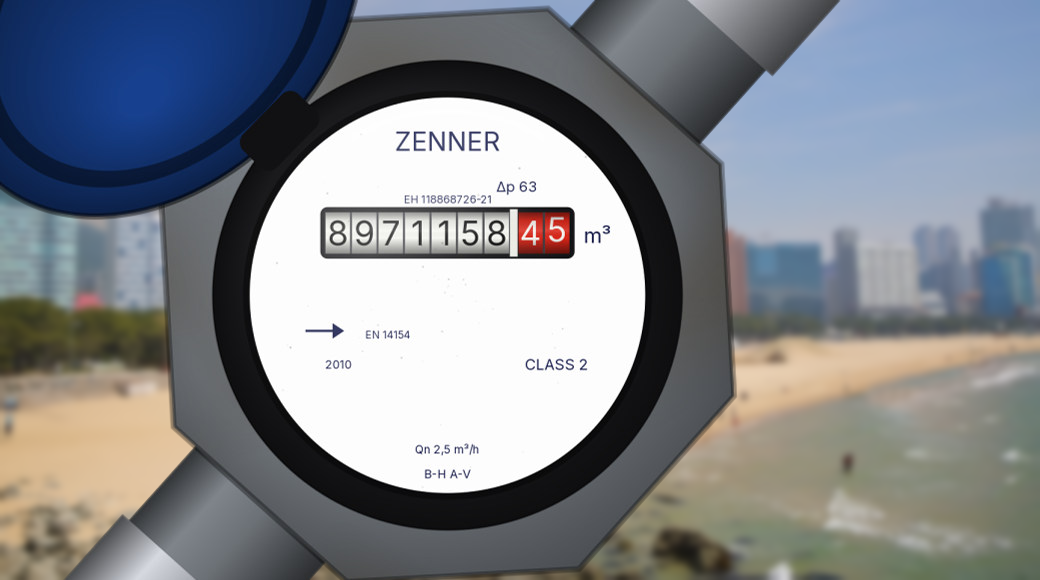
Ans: **8971158.45** m³
